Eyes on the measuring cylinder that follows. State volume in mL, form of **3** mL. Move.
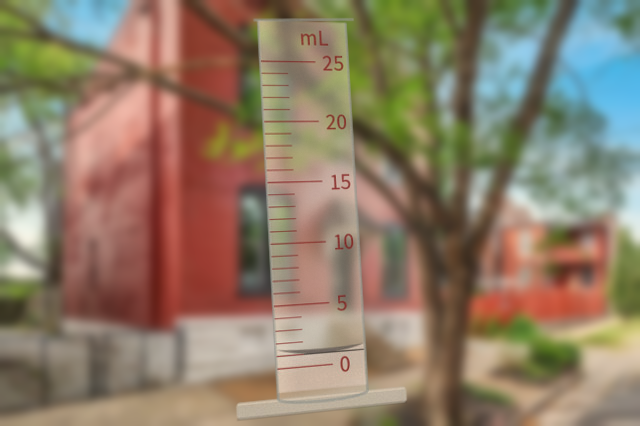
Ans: **1** mL
